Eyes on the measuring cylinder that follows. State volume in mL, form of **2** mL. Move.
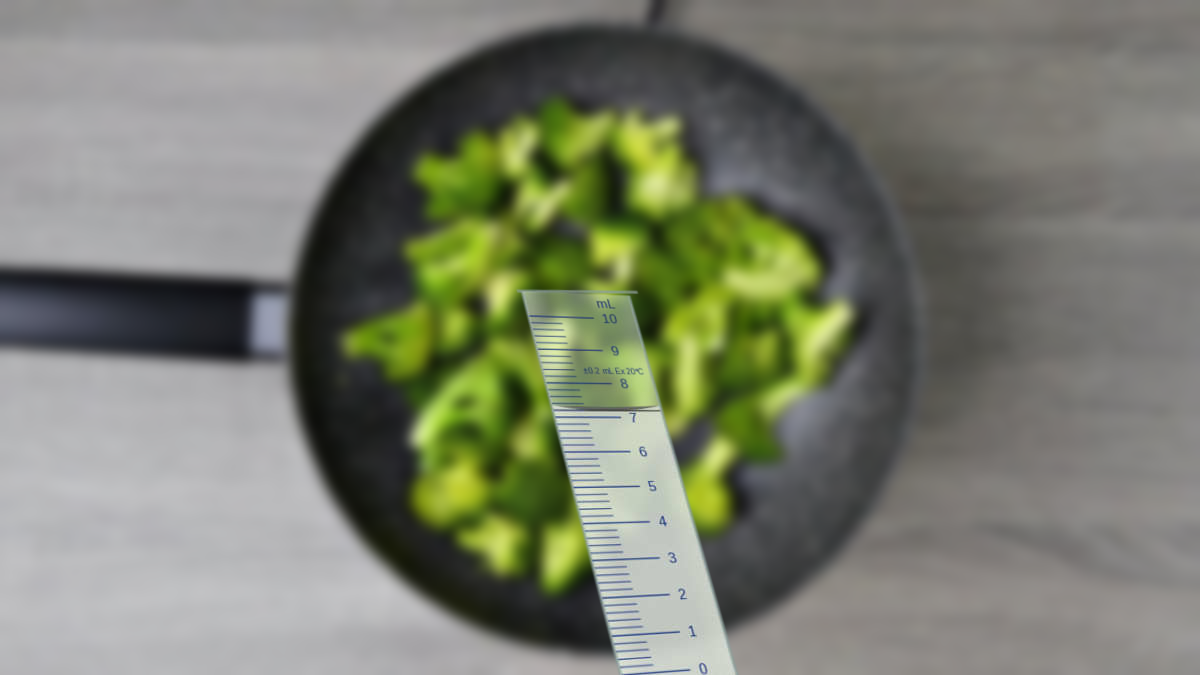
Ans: **7.2** mL
